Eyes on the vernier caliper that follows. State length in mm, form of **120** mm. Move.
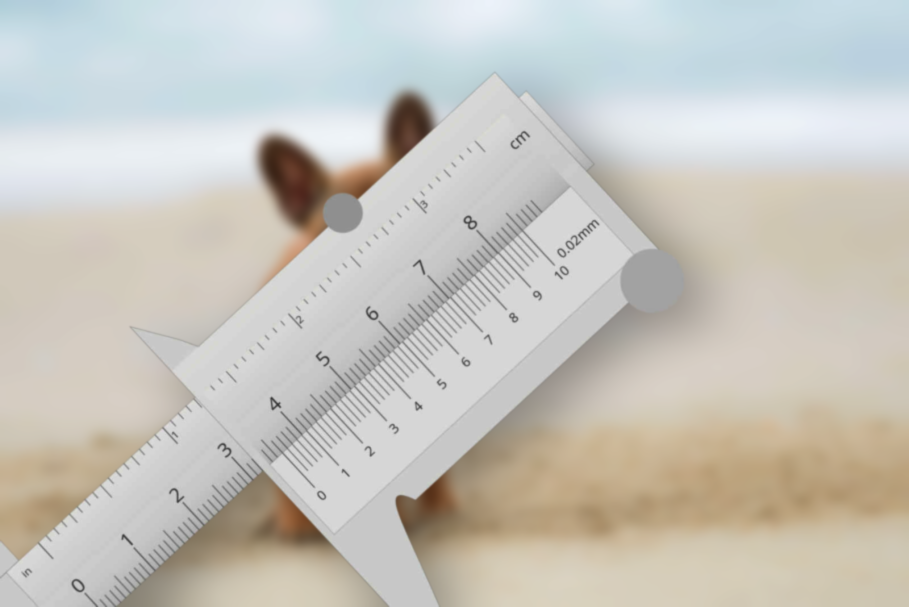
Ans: **36.0** mm
